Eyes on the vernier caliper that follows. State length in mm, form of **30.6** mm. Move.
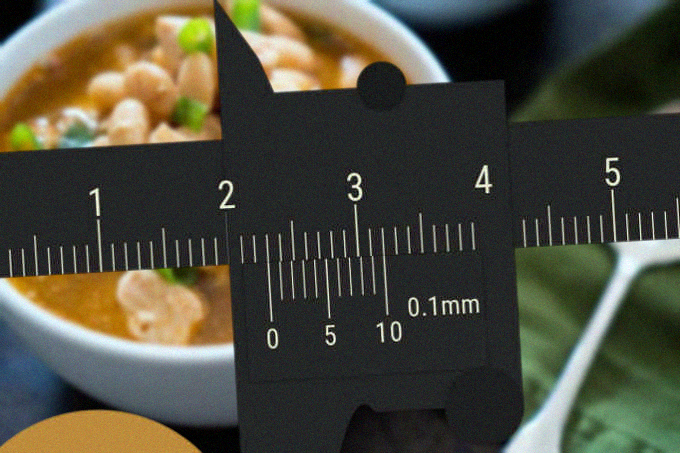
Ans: **23.0** mm
